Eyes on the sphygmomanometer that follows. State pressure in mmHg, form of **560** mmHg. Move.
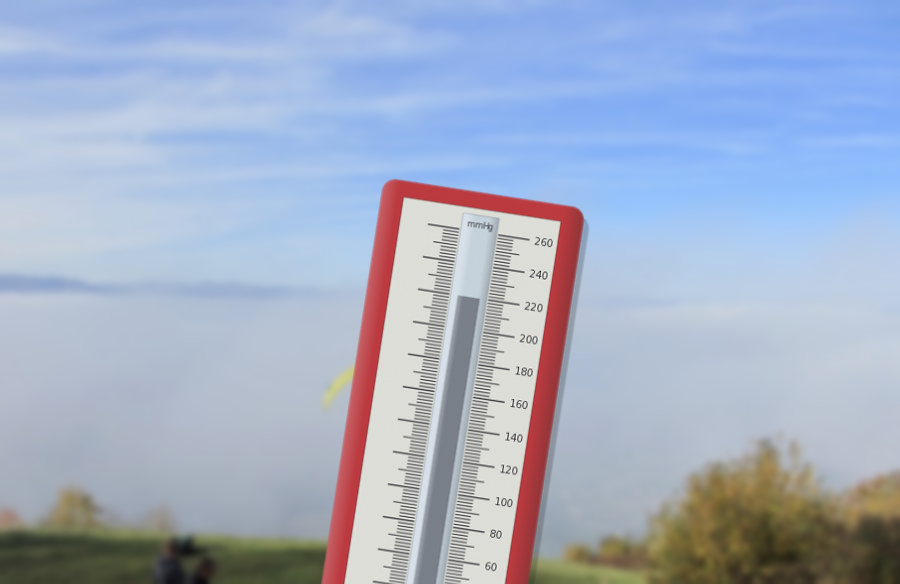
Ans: **220** mmHg
